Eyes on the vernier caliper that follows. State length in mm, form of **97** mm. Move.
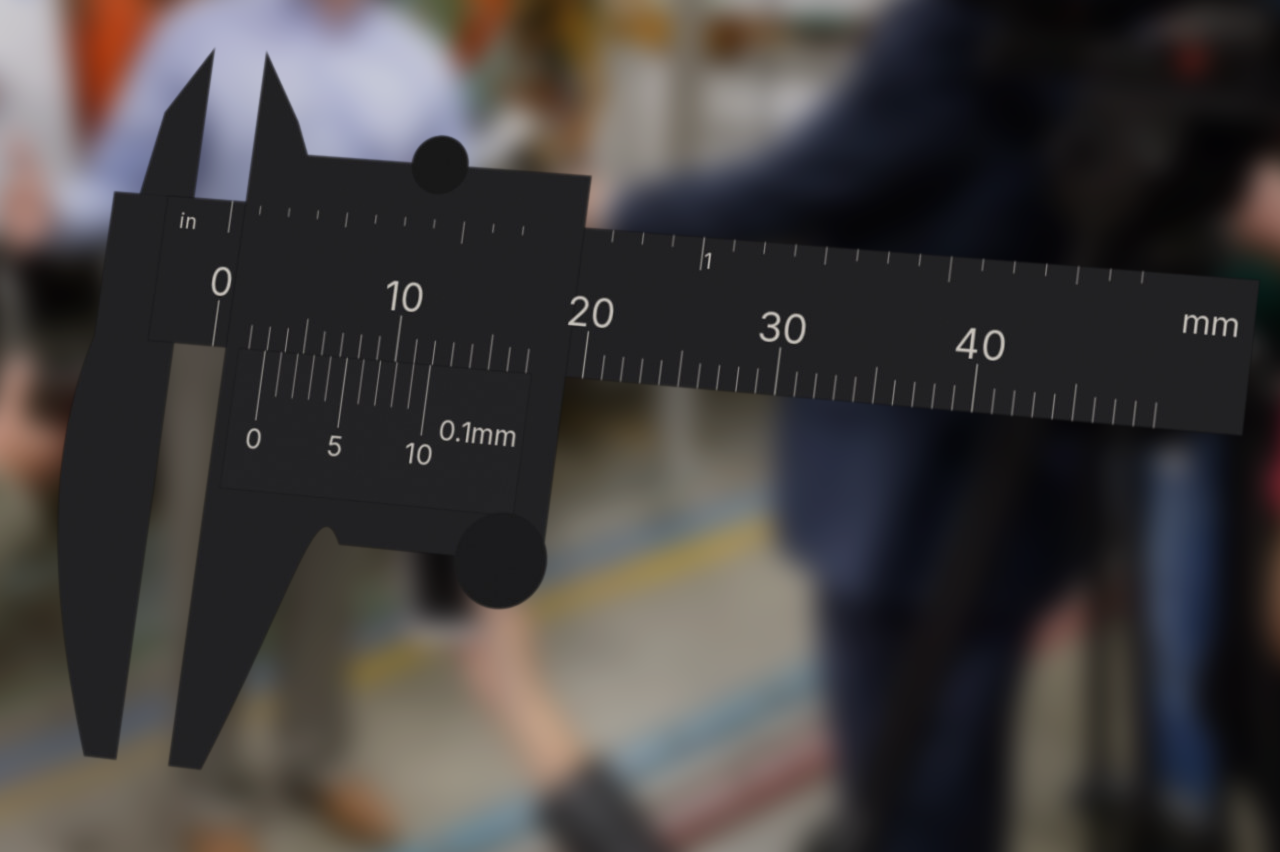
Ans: **2.9** mm
